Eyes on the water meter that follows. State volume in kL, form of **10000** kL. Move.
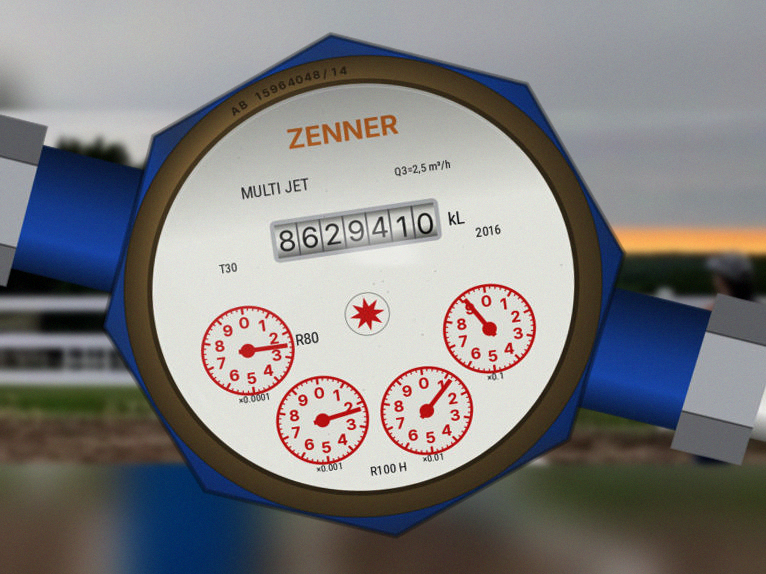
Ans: **8629409.9122** kL
